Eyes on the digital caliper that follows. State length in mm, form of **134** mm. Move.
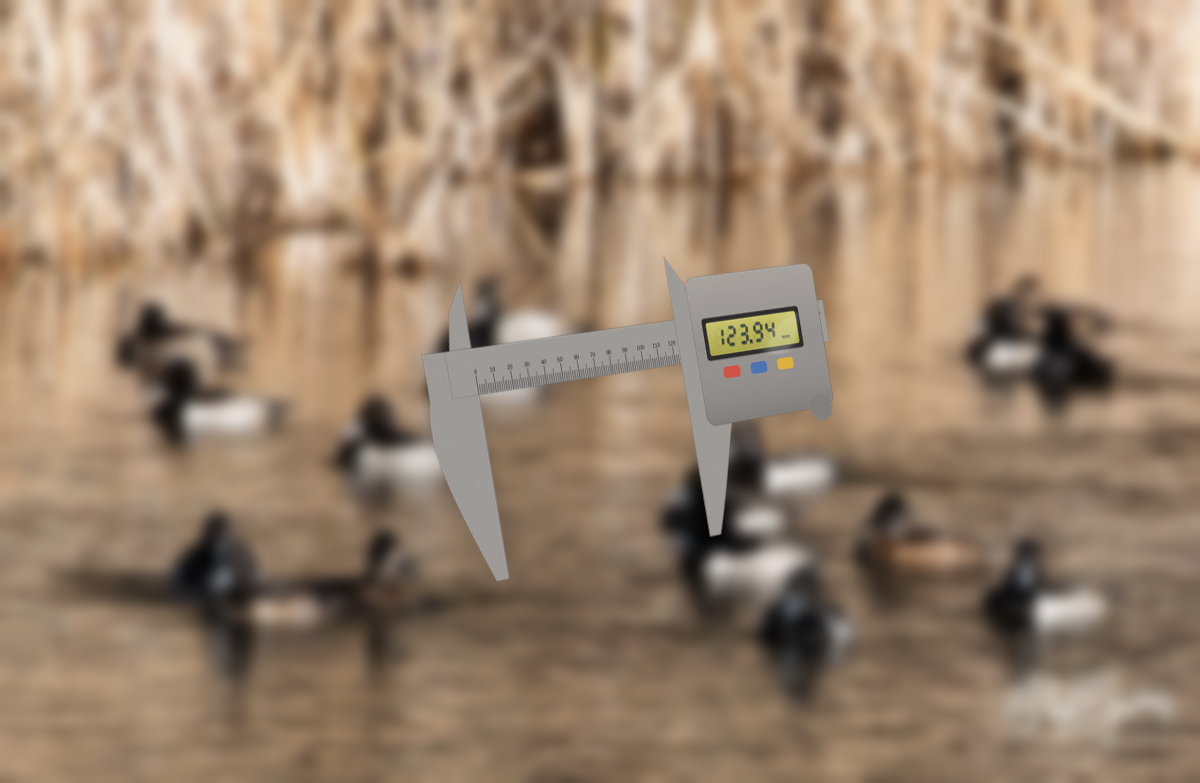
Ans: **123.94** mm
